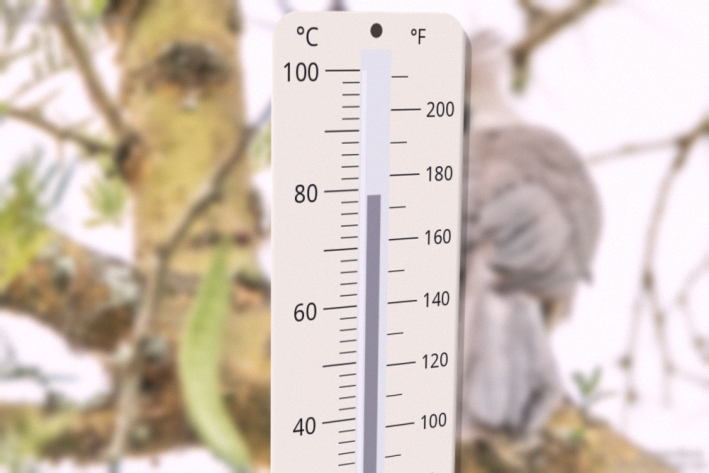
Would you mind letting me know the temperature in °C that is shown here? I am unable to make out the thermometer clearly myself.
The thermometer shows 79 °C
